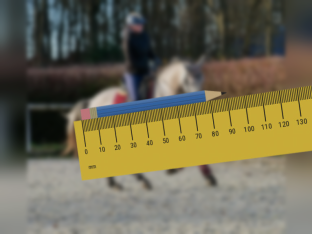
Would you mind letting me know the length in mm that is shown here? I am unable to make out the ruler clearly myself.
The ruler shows 90 mm
